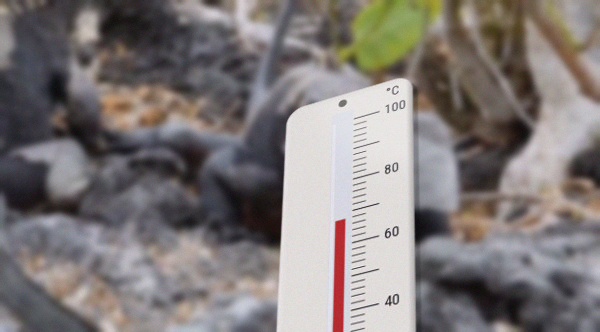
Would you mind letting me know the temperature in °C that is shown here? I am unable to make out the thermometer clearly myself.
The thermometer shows 68 °C
